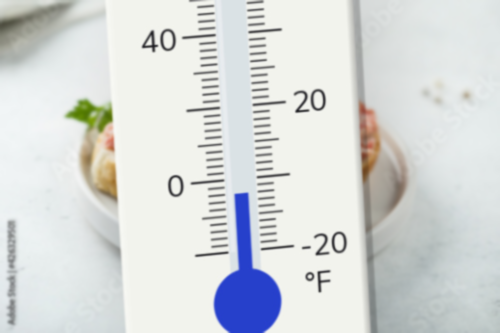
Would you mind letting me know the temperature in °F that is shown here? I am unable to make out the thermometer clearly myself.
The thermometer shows -4 °F
